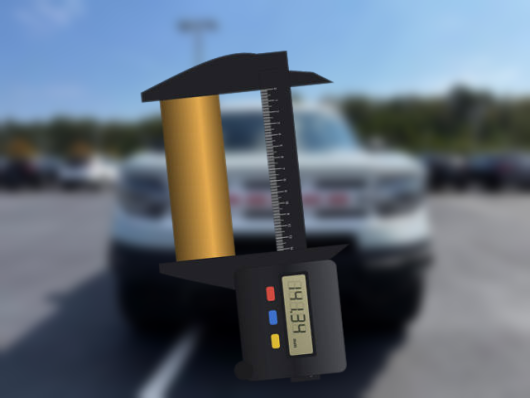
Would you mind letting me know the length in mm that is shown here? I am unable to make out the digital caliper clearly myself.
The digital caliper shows 141.34 mm
